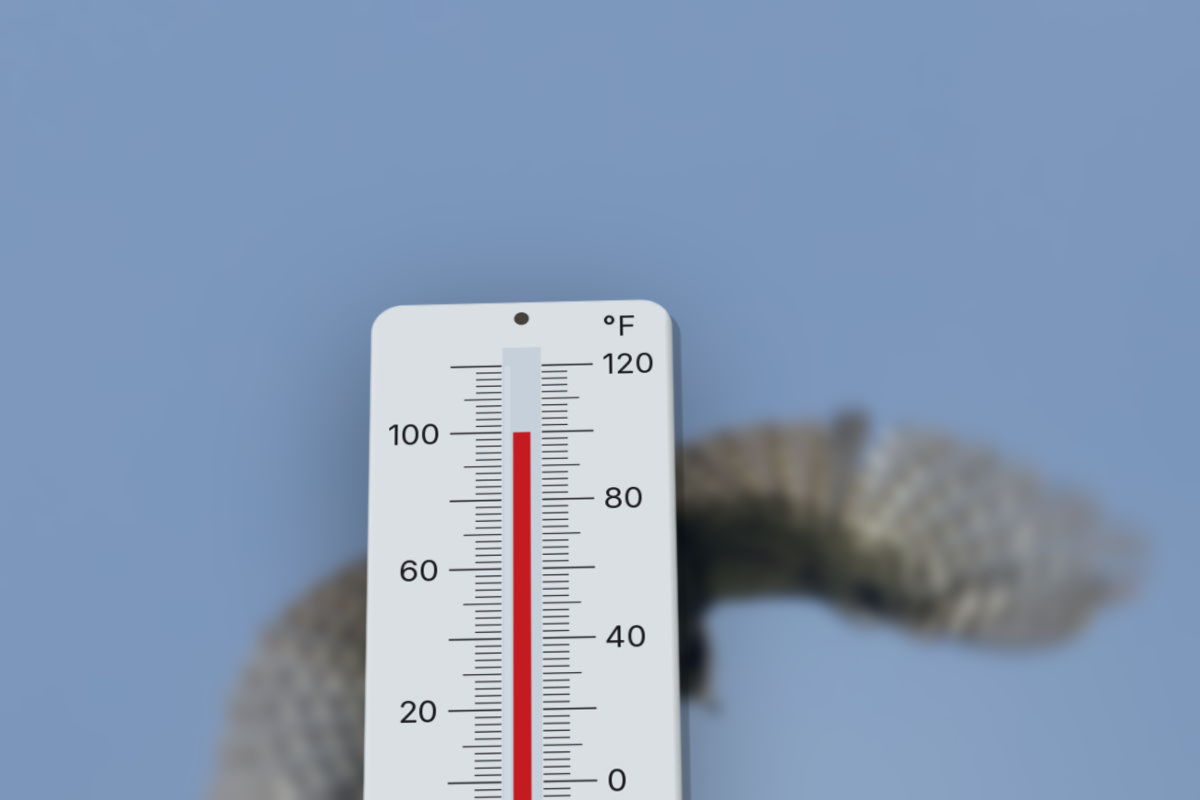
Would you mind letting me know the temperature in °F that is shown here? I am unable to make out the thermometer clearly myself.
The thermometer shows 100 °F
